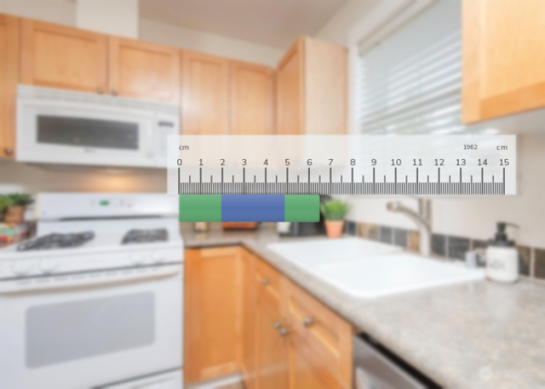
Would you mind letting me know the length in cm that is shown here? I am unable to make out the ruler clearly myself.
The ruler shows 6.5 cm
